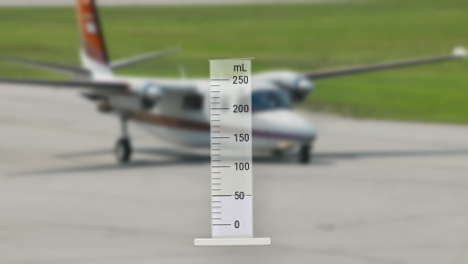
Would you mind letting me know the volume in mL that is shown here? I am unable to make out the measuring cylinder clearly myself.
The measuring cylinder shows 50 mL
